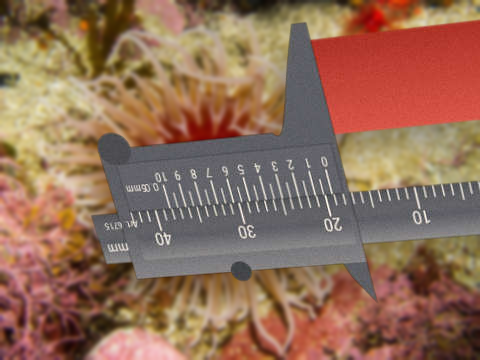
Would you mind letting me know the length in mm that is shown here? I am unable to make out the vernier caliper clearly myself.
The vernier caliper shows 19.2 mm
